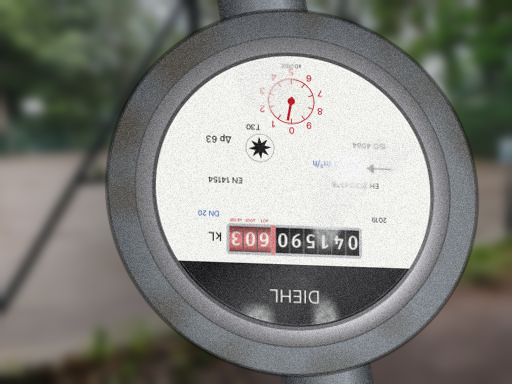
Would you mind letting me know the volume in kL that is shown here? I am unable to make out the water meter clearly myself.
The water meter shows 41590.6030 kL
